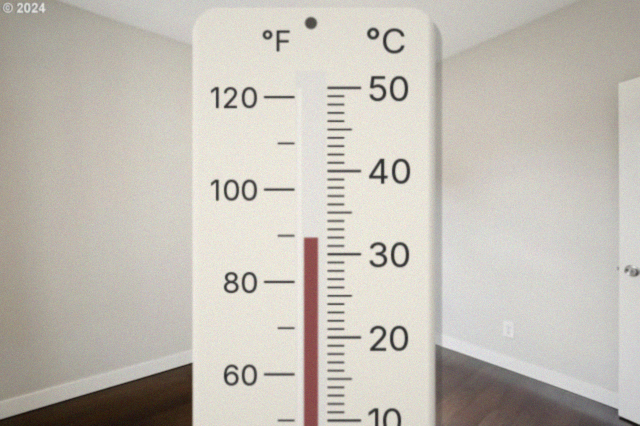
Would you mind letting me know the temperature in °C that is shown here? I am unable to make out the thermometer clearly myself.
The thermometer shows 32 °C
